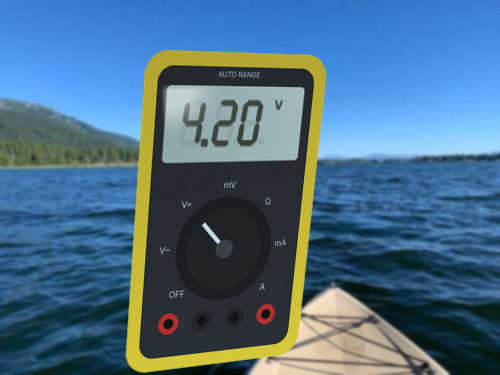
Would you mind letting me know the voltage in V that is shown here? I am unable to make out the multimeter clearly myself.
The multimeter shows 4.20 V
